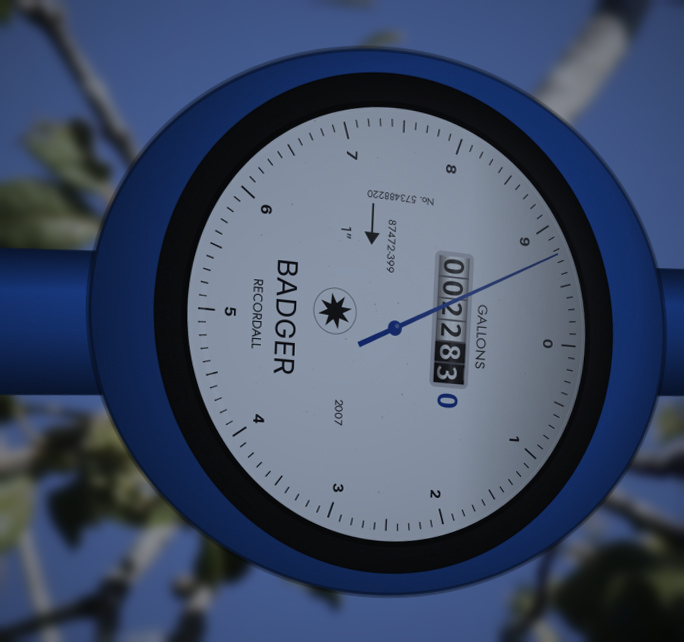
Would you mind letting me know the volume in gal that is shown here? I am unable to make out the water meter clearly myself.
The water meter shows 22829.2 gal
